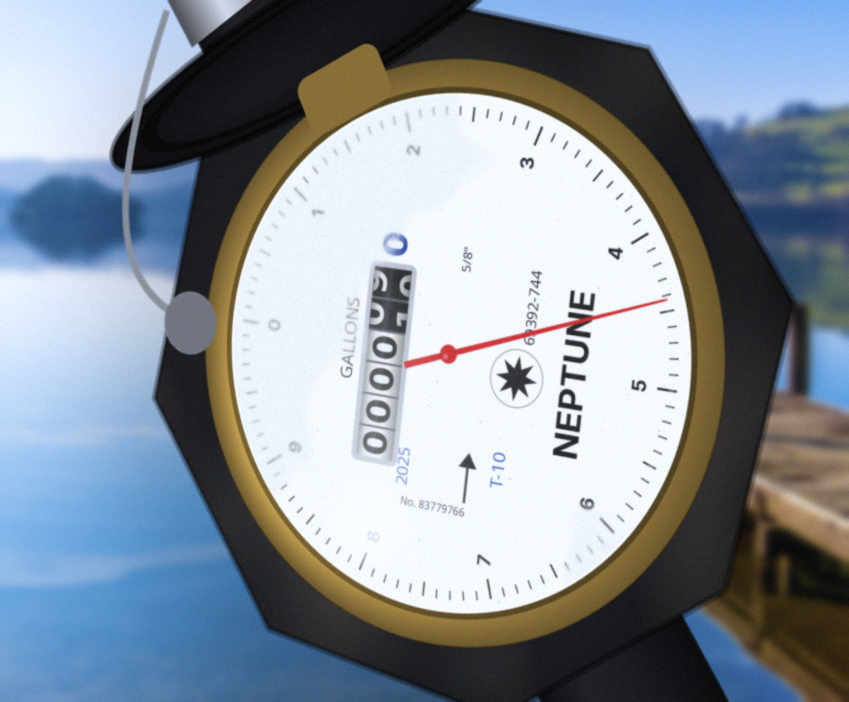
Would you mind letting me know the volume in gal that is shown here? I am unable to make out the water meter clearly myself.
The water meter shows 94.4 gal
